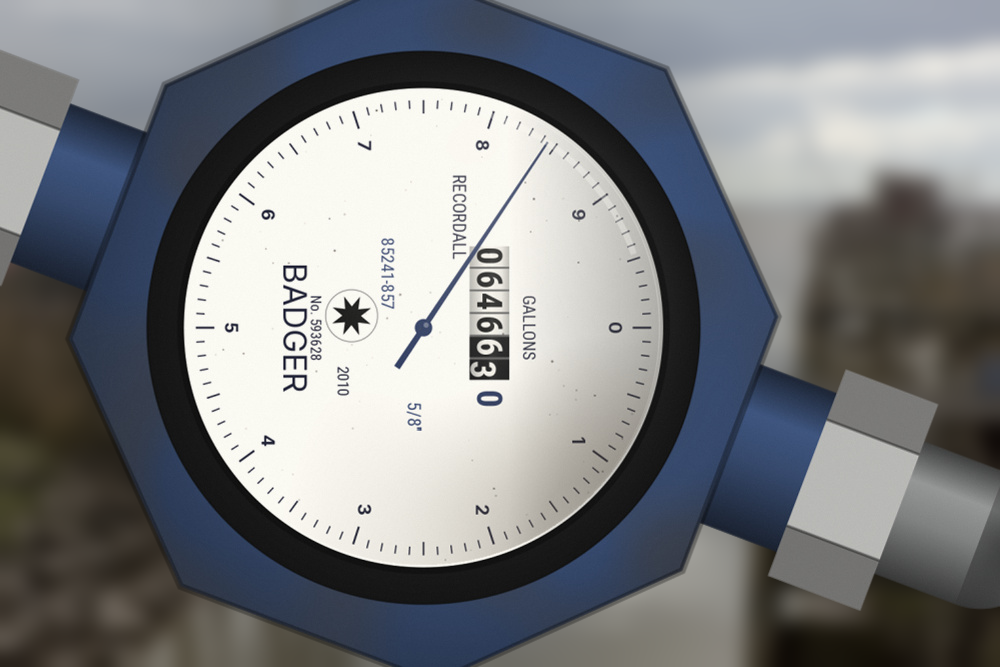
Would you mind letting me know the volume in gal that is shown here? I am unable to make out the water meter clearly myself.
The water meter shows 646628.4 gal
